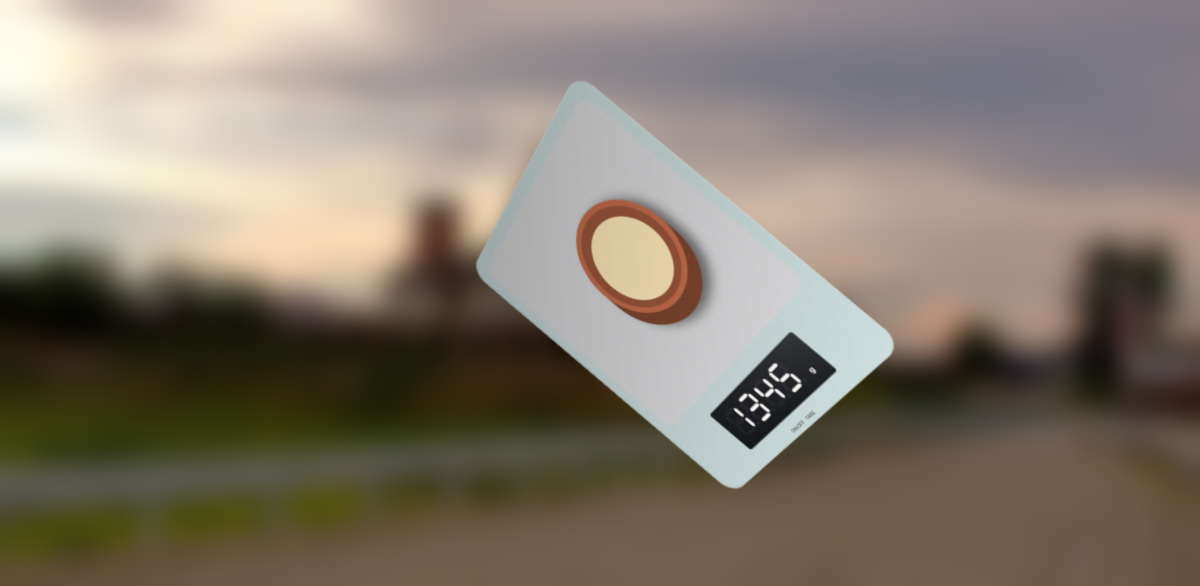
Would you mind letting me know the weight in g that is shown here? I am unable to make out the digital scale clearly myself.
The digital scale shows 1345 g
